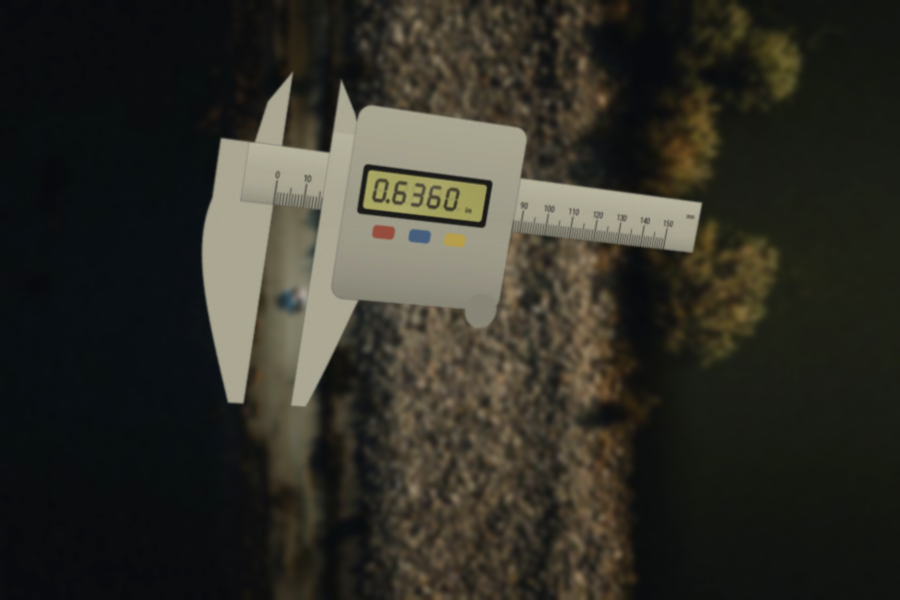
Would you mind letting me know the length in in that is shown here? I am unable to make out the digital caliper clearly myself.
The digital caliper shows 0.6360 in
